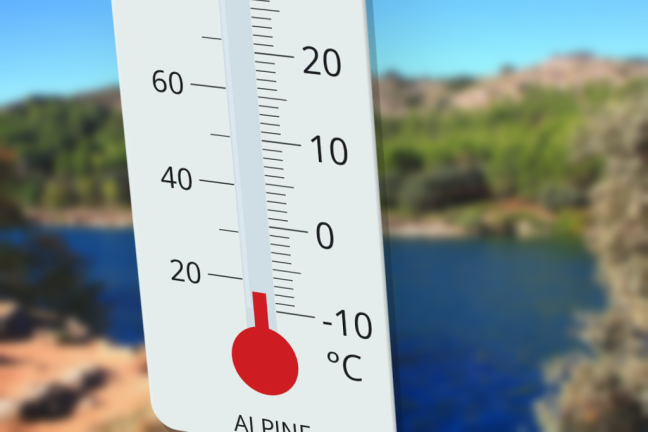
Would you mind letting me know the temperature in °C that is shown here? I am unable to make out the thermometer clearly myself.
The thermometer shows -8 °C
